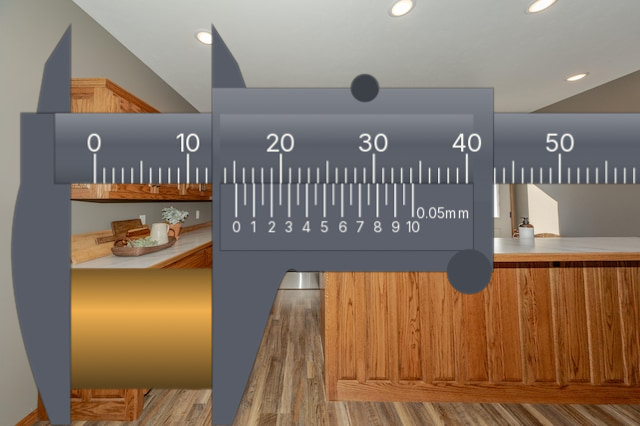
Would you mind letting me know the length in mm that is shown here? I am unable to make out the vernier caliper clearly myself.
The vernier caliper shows 15.2 mm
